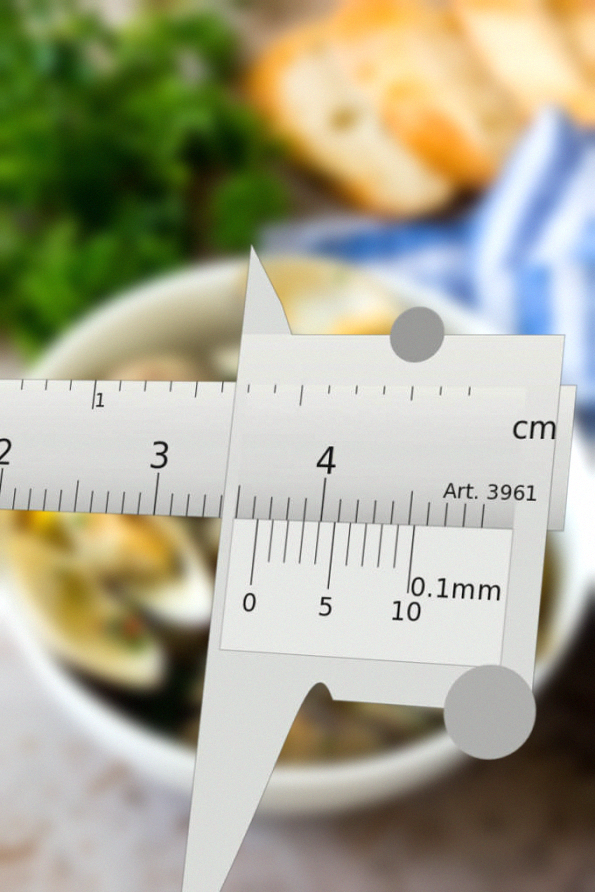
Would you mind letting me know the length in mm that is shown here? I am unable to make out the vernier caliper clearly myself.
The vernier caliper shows 36.3 mm
